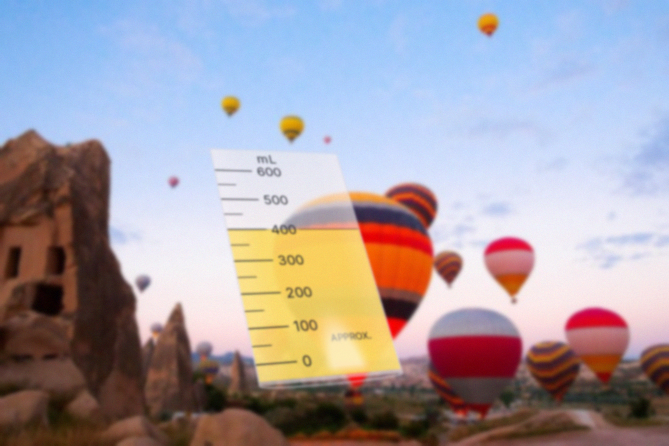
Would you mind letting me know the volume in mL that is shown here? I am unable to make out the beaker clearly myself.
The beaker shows 400 mL
